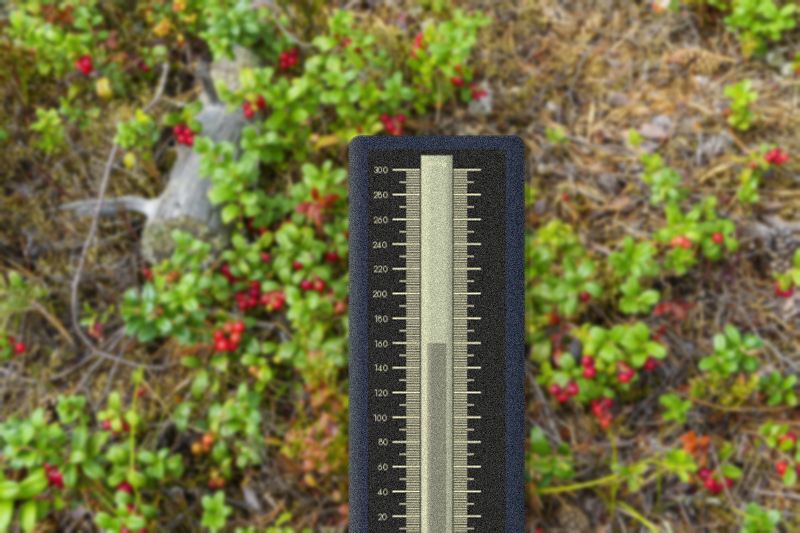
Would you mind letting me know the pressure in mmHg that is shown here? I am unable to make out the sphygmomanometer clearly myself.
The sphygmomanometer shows 160 mmHg
